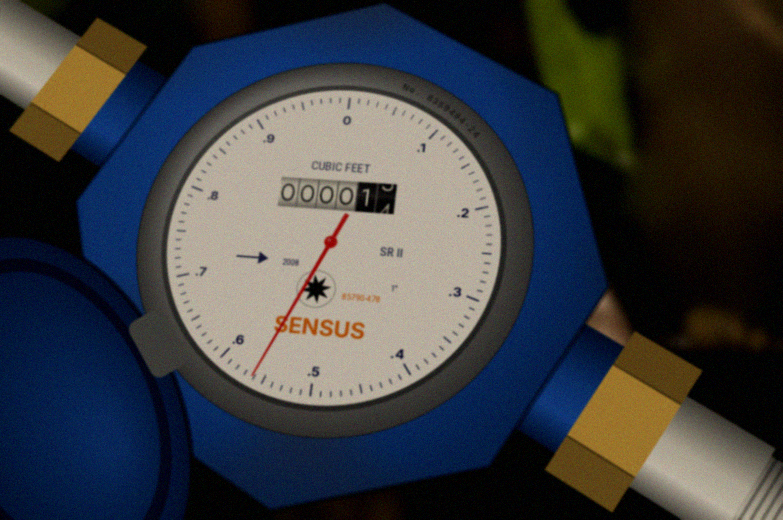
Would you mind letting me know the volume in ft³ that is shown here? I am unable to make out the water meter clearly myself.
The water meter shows 13.56 ft³
